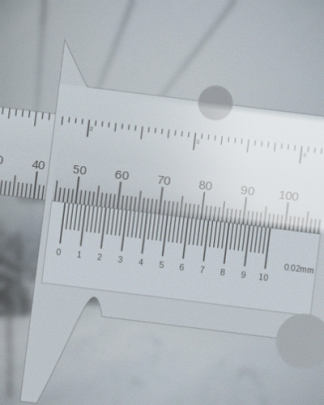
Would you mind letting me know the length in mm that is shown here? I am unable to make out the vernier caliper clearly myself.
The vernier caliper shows 47.5 mm
